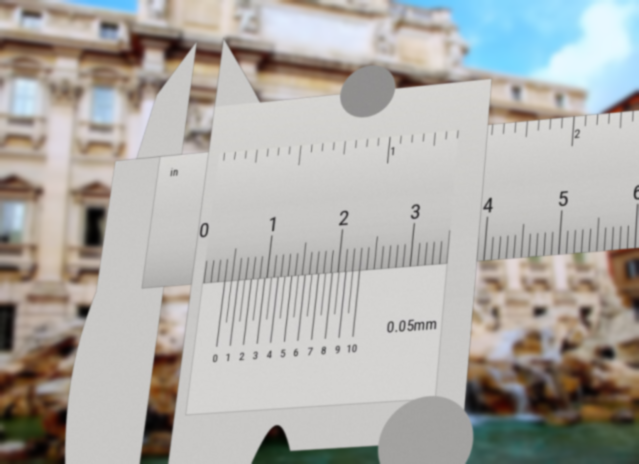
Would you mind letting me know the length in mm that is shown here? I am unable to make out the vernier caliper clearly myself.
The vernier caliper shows 4.0 mm
